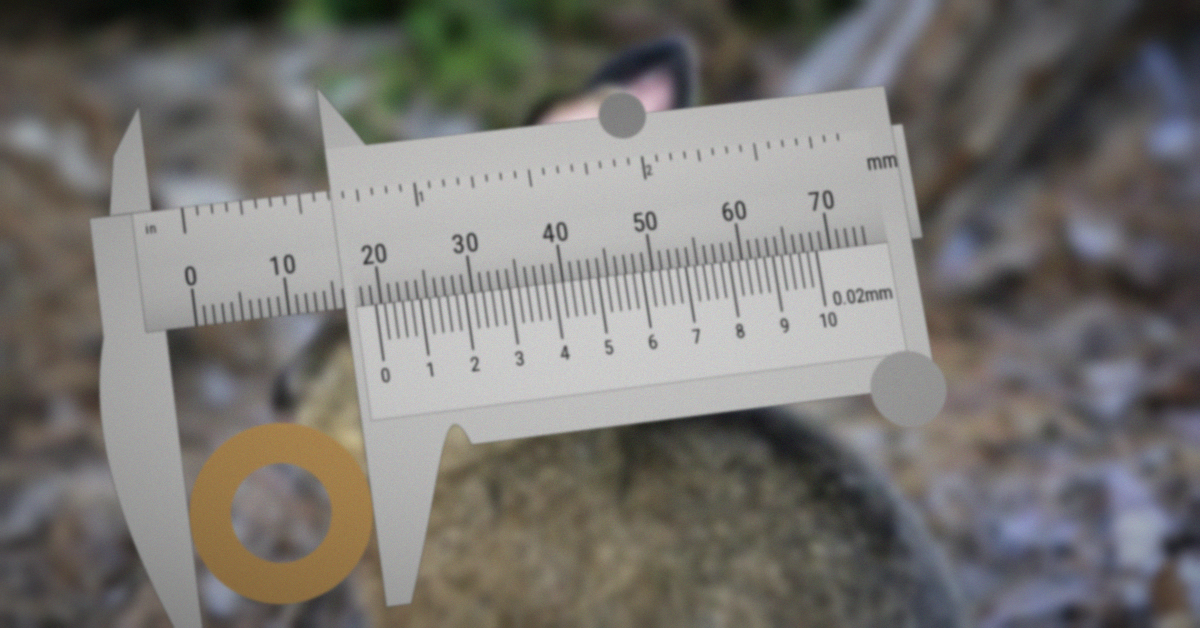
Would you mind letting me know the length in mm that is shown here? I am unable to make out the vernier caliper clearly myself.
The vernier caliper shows 19.4 mm
